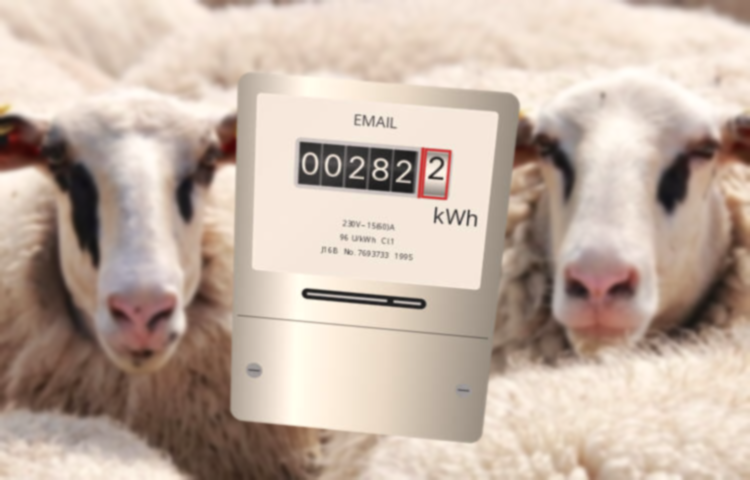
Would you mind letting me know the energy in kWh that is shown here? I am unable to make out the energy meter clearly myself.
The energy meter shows 282.2 kWh
